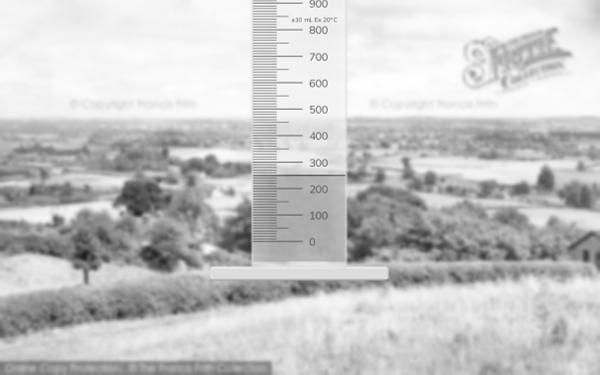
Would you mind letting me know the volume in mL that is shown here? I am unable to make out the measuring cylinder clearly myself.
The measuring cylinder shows 250 mL
